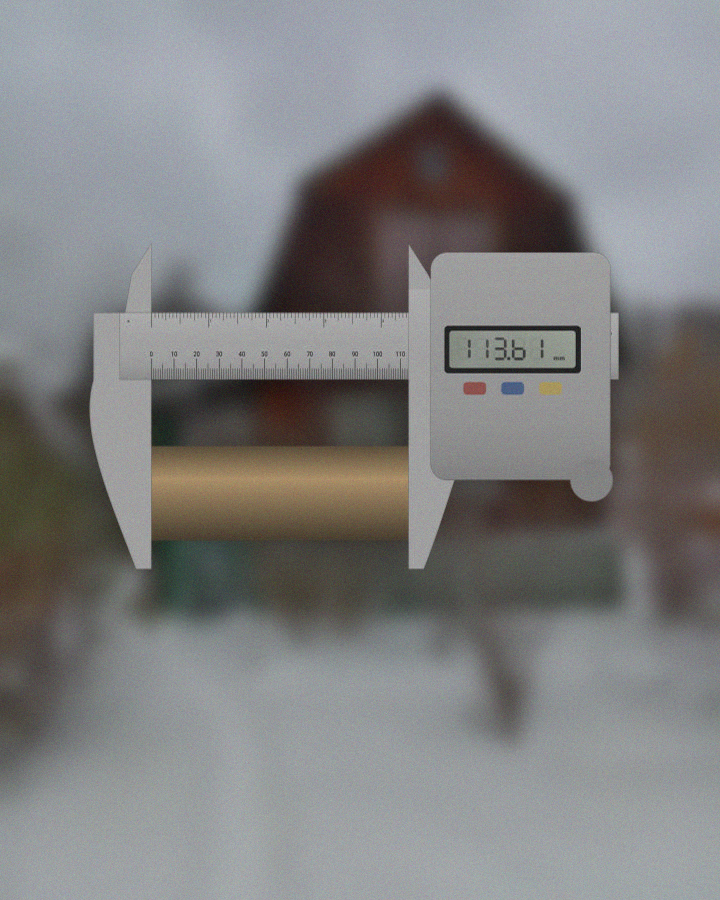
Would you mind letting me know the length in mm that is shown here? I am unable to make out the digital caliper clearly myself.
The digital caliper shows 113.61 mm
